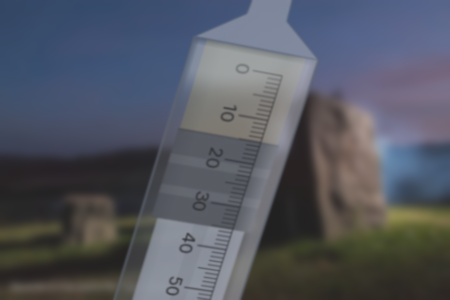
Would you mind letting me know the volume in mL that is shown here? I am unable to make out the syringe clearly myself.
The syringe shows 15 mL
